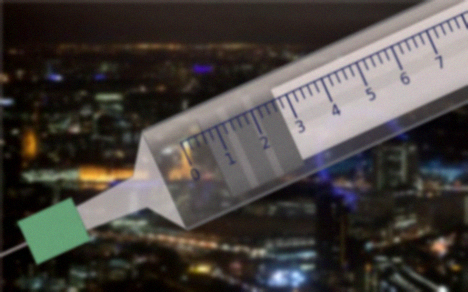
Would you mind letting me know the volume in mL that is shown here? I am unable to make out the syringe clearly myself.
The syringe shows 0.6 mL
